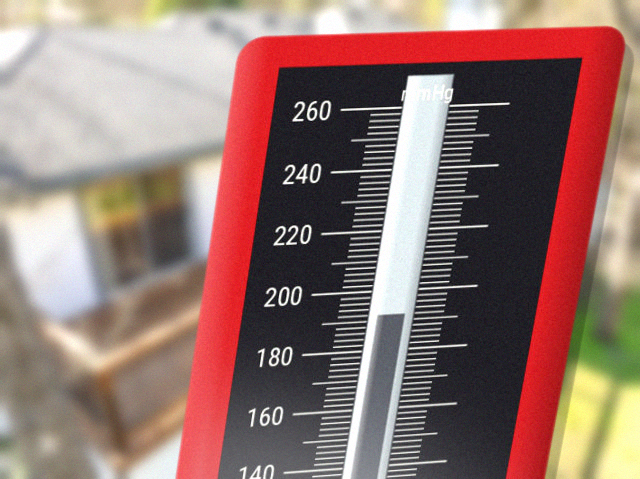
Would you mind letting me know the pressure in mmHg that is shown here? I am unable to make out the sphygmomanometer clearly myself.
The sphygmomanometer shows 192 mmHg
